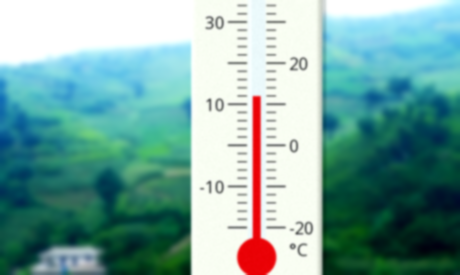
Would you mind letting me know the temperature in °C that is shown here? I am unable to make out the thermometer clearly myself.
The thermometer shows 12 °C
